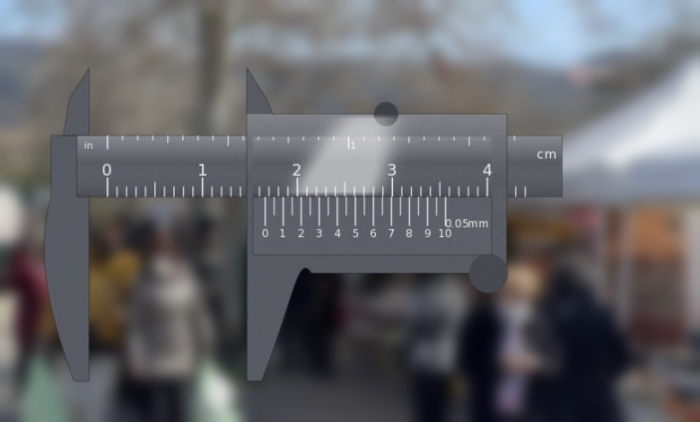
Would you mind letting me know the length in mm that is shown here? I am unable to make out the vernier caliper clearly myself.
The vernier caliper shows 16.6 mm
